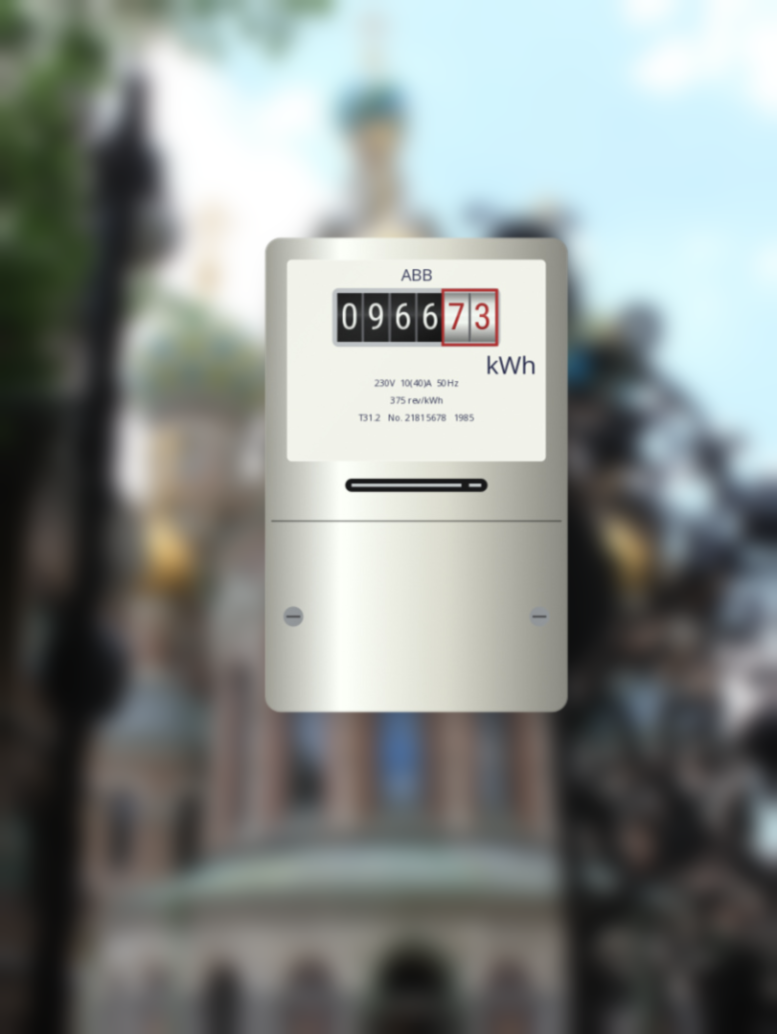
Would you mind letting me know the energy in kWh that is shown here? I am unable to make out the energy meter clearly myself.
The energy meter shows 966.73 kWh
